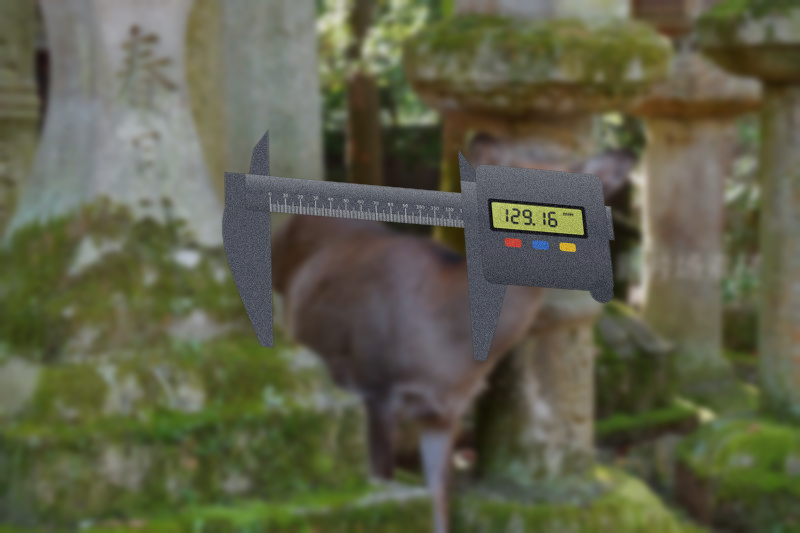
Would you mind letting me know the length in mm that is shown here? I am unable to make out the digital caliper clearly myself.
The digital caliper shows 129.16 mm
